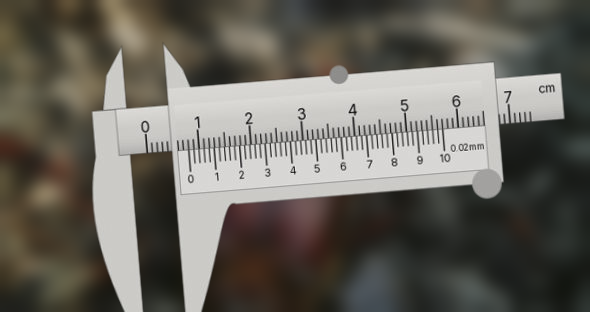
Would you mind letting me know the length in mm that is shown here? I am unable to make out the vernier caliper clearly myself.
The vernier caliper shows 8.0 mm
